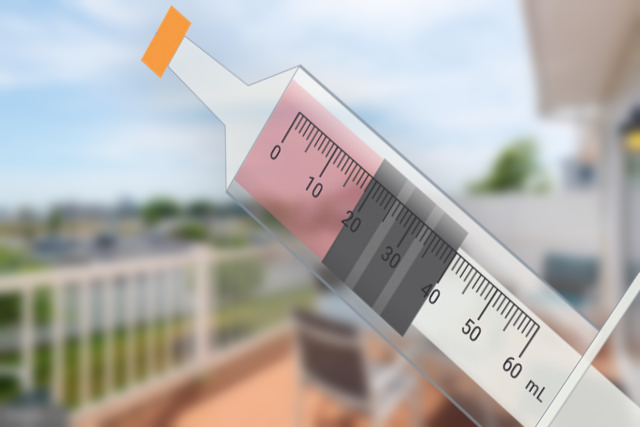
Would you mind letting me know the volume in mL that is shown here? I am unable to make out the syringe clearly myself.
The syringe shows 19 mL
